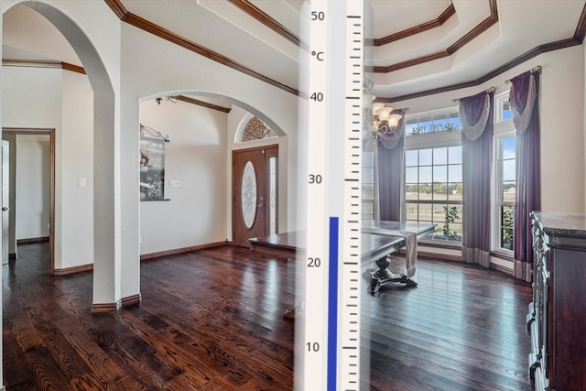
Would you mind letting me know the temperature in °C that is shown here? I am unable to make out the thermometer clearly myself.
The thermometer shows 25.5 °C
